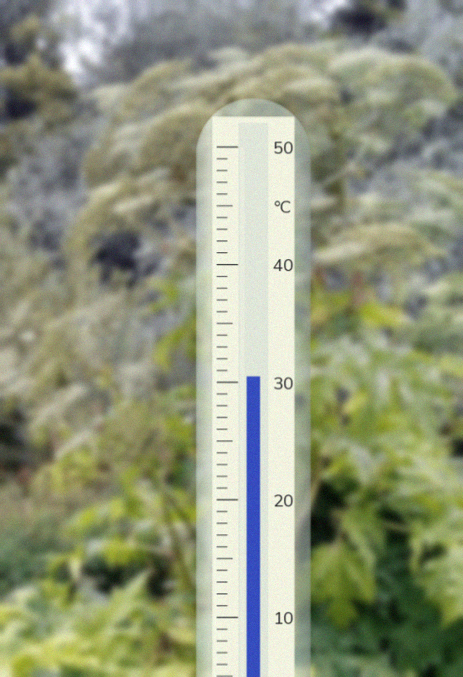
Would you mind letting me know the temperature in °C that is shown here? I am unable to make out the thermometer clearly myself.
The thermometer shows 30.5 °C
